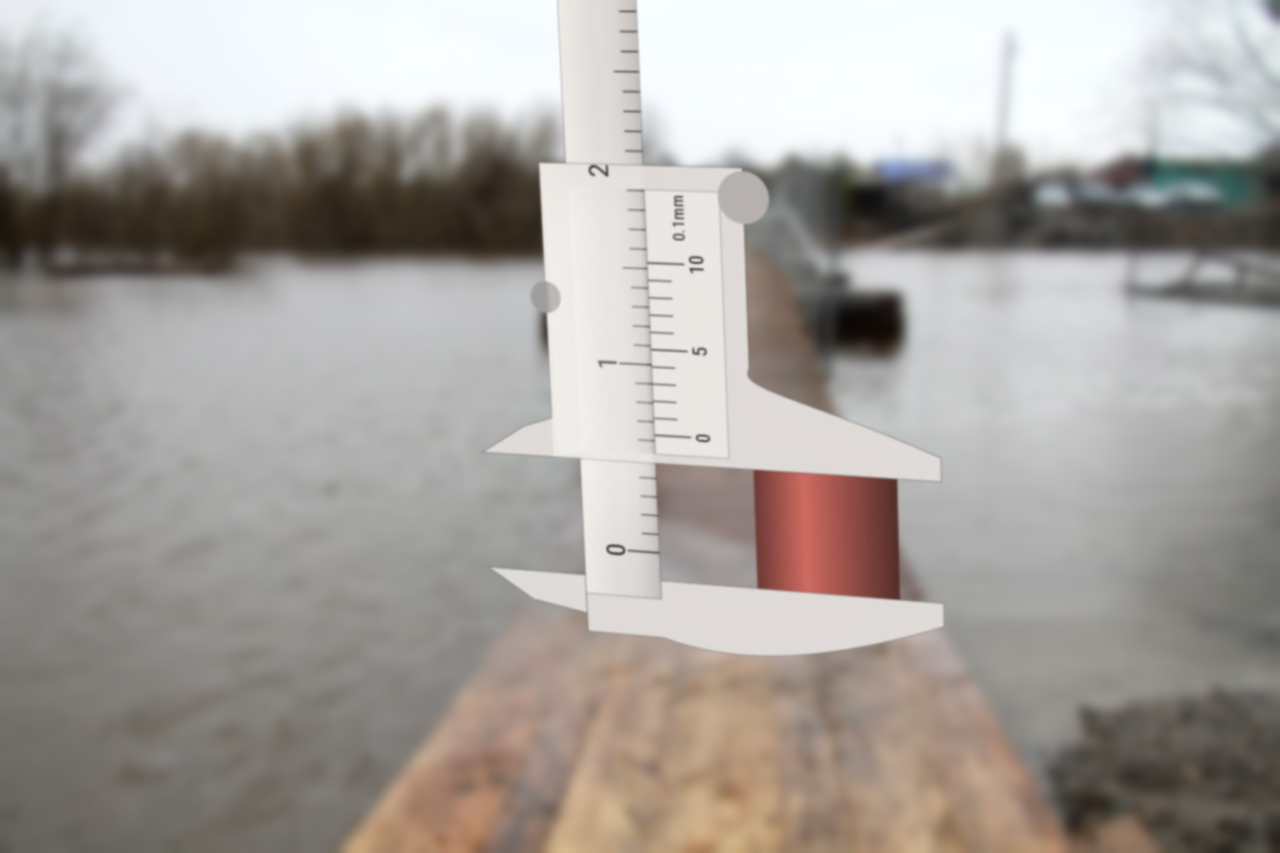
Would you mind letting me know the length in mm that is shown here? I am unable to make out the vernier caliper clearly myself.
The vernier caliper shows 6.3 mm
